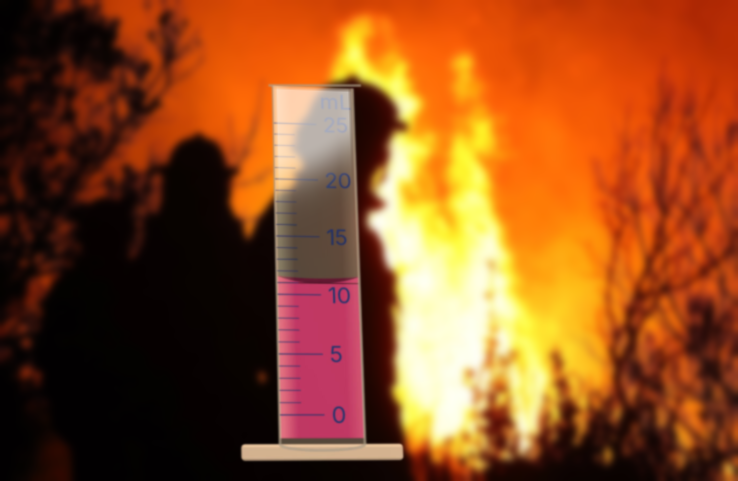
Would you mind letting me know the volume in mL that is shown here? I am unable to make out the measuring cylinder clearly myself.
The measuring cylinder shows 11 mL
